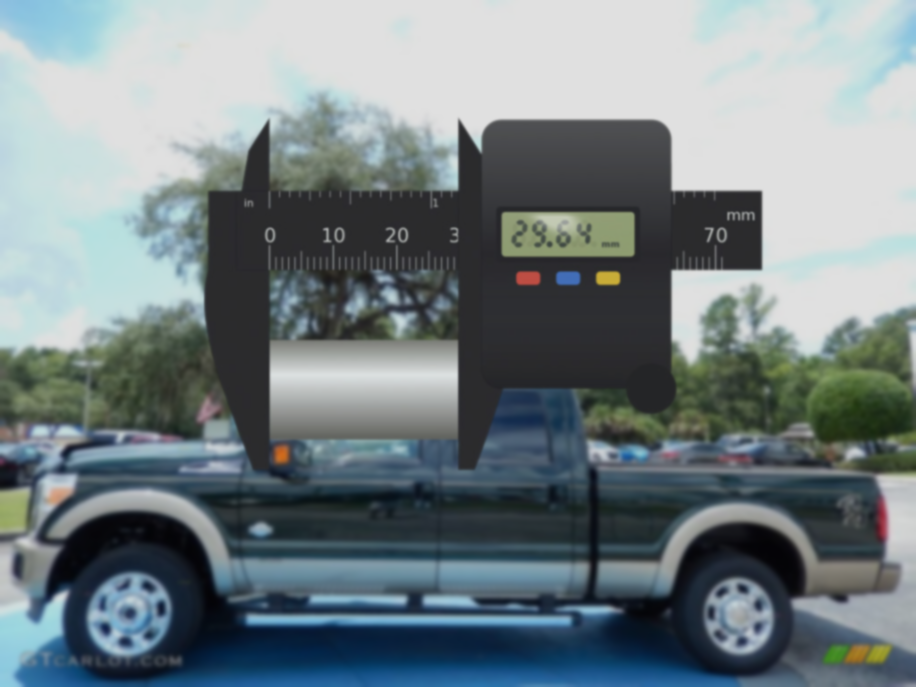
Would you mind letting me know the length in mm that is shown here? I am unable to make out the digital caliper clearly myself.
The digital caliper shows 29.64 mm
